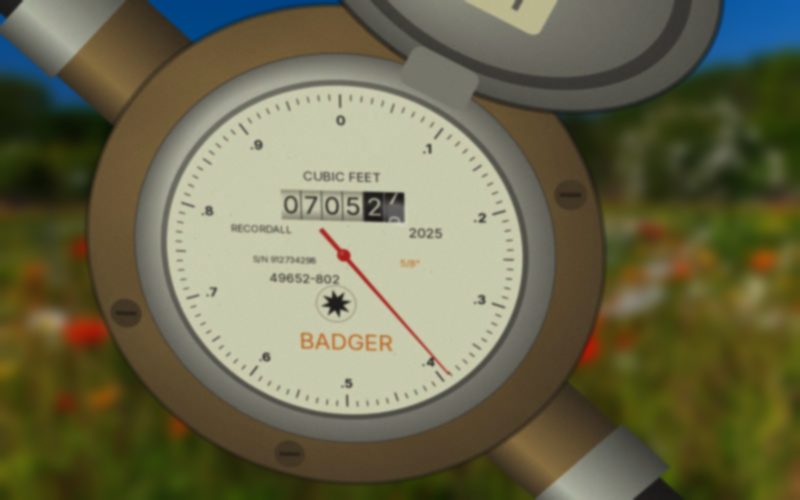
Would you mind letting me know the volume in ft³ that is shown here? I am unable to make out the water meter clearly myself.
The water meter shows 70527.39 ft³
